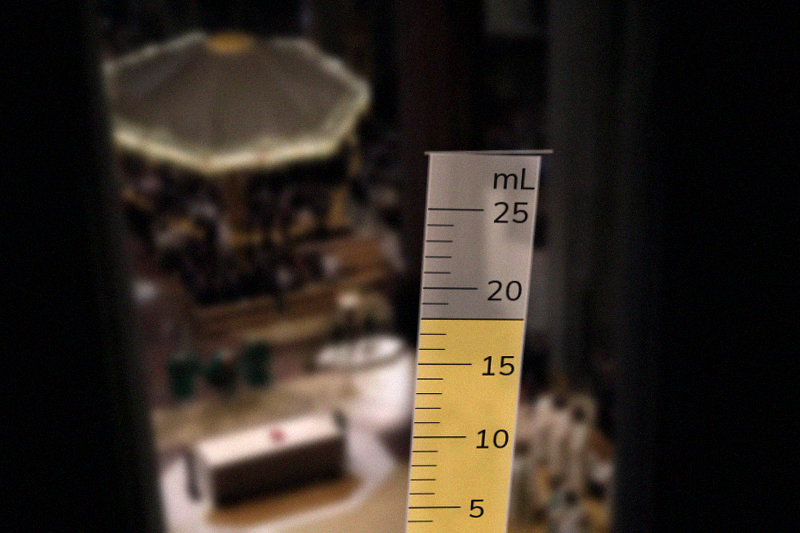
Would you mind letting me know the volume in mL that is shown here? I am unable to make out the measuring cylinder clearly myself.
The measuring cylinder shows 18 mL
